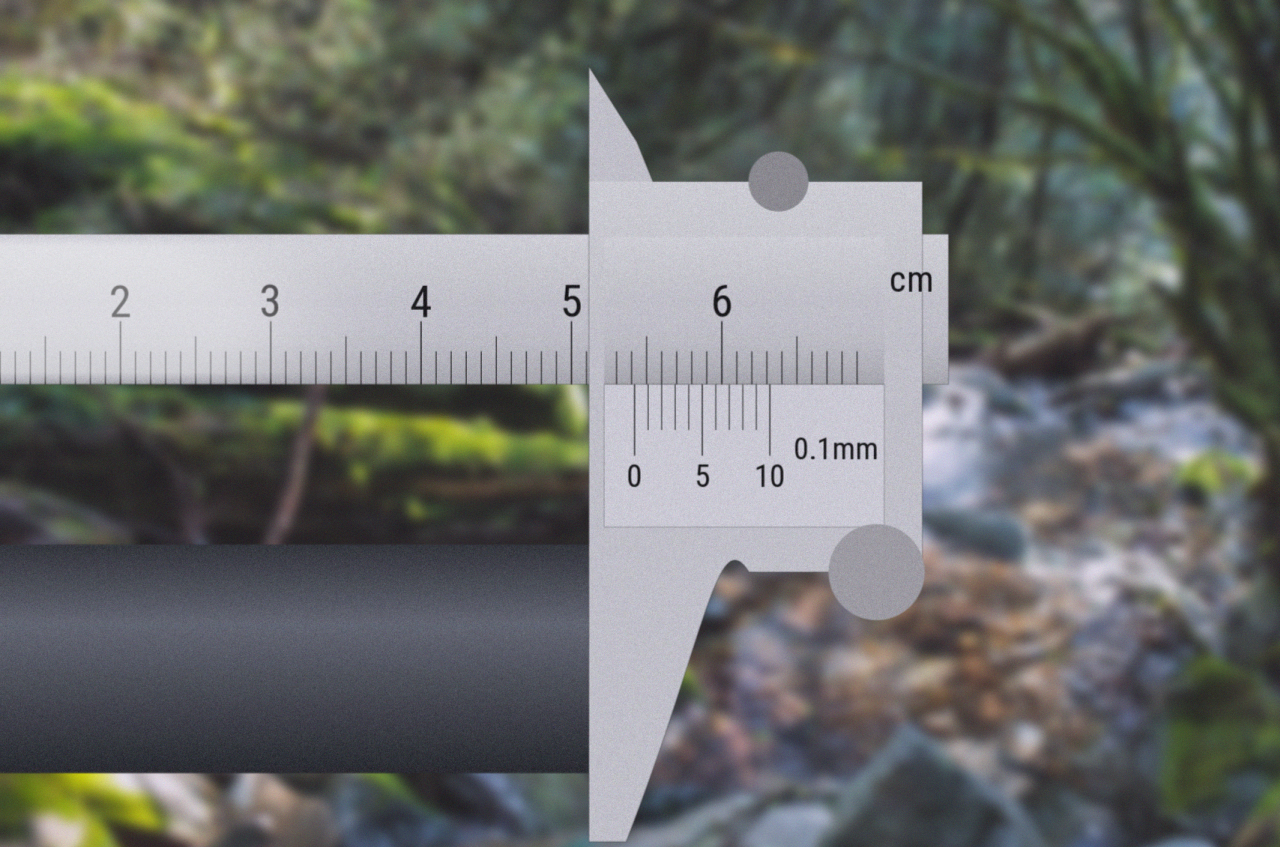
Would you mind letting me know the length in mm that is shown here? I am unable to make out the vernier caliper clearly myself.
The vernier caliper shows 54.2 mm
